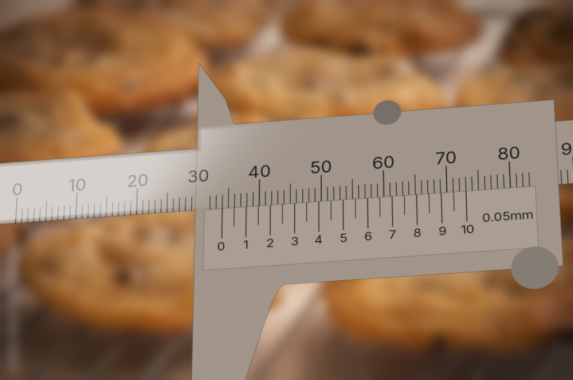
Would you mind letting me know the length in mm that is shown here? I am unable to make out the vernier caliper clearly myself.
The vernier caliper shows 34.0 mm
